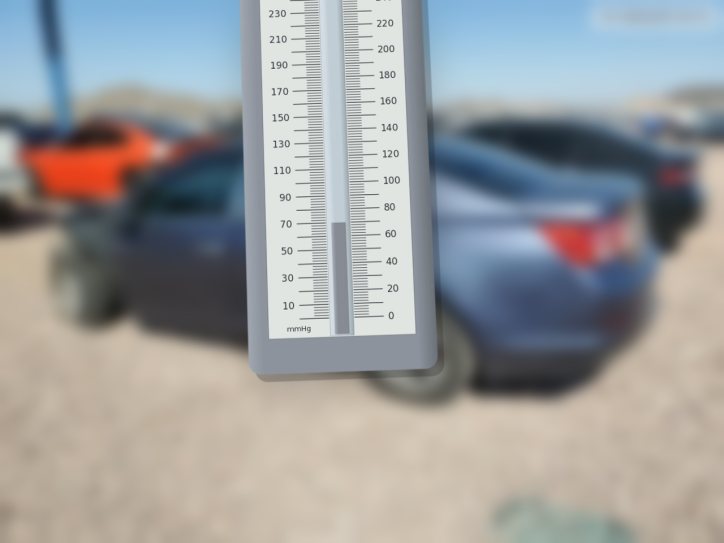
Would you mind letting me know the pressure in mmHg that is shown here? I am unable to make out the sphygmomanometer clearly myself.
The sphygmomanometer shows 70 mmHg
